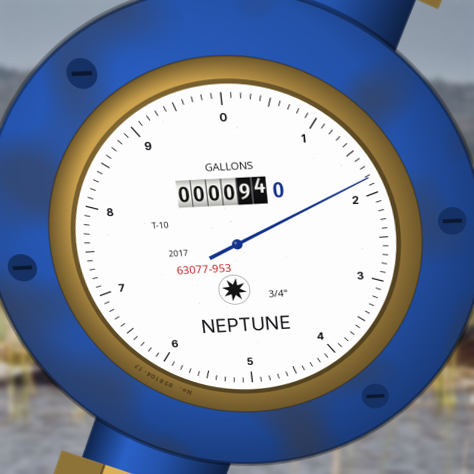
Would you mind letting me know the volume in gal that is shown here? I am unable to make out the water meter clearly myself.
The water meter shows 941.8 gal
